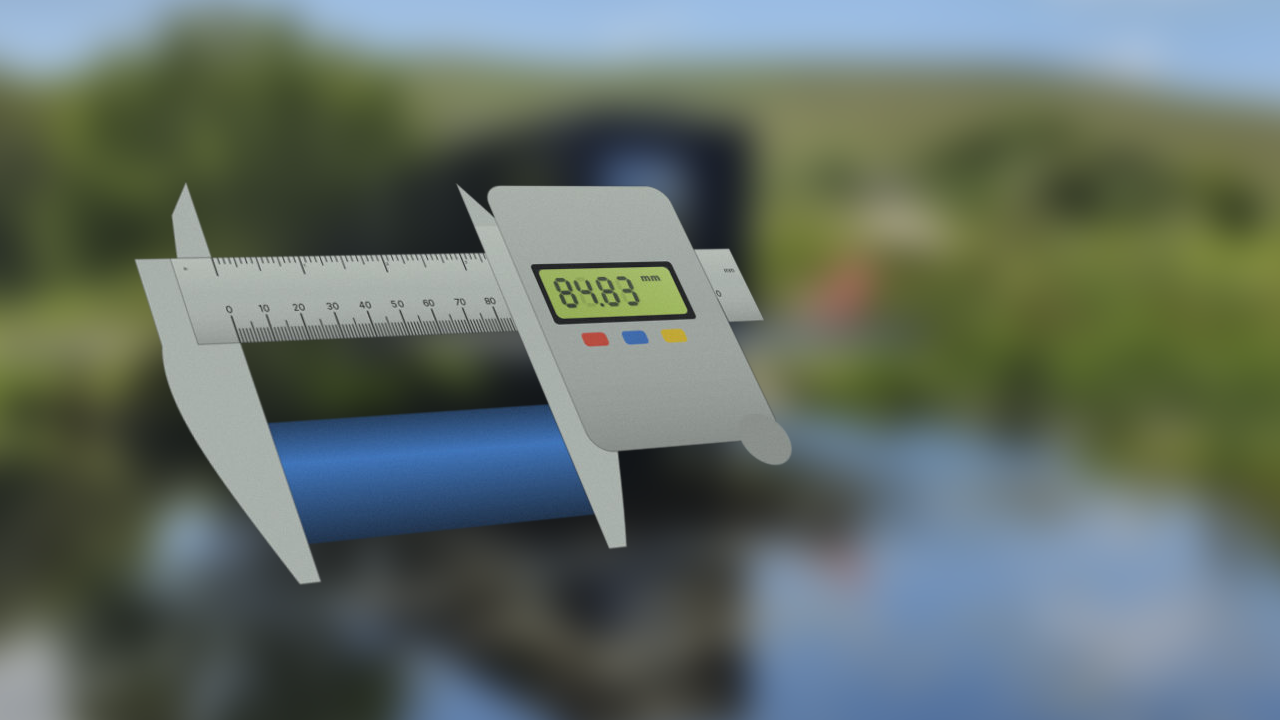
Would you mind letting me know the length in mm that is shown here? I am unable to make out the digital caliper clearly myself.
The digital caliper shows 84.83 mm
